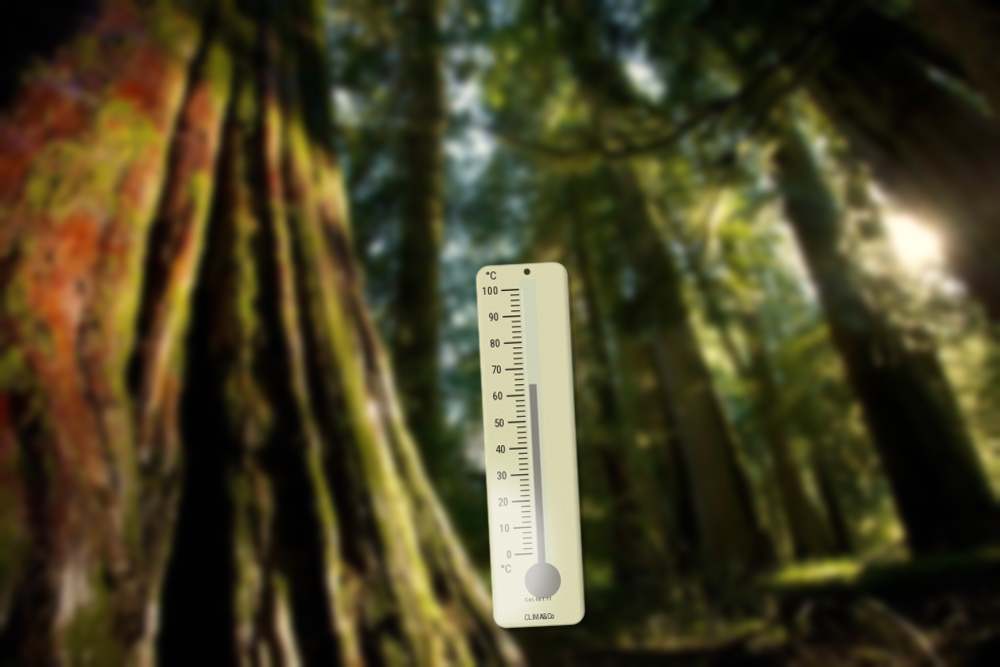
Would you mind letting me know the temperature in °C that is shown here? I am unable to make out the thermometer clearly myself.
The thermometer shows 64 °C
